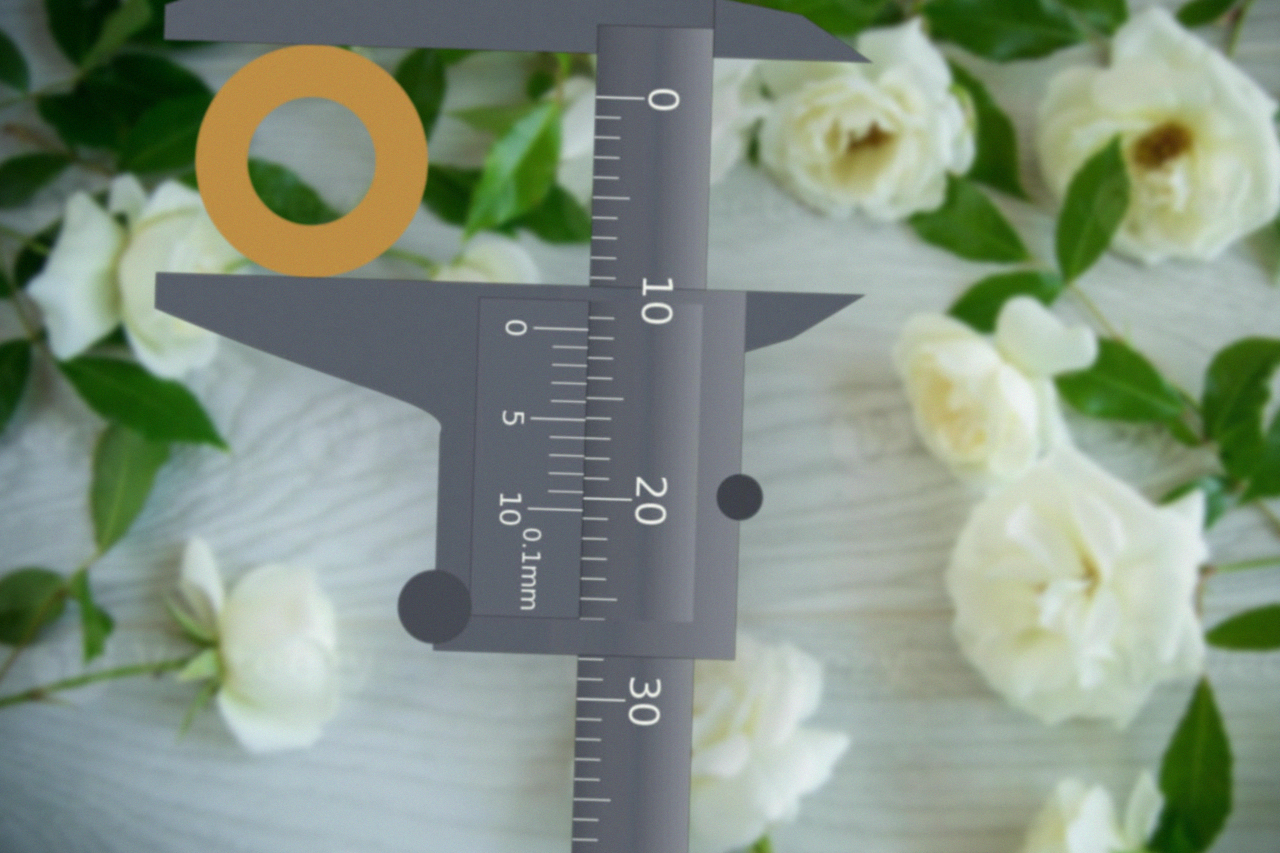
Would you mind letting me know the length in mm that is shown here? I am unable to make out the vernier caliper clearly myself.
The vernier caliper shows 11.6 mm
